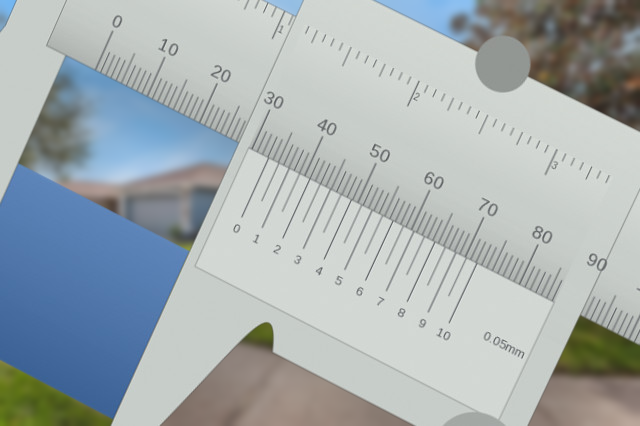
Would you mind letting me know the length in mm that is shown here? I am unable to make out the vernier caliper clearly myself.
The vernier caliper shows 33.2 mm
